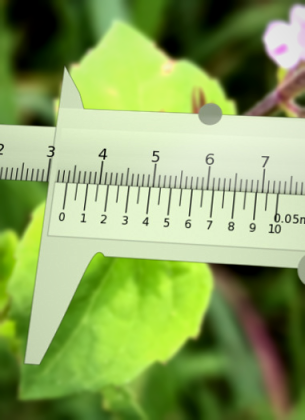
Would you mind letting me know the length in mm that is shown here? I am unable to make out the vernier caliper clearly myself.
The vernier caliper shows 33.8 mm
